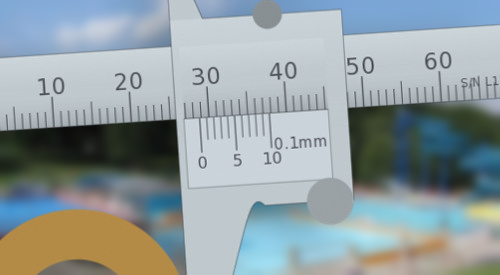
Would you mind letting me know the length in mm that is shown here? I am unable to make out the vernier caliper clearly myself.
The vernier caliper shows 28.8 mm
